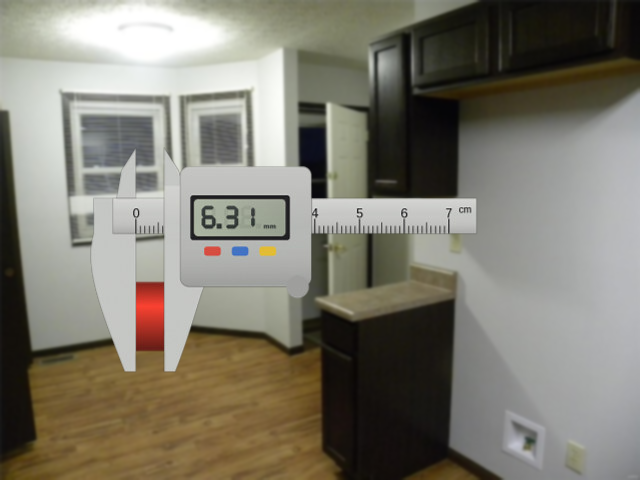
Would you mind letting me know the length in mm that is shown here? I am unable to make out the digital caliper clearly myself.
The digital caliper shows 6.31 mm
